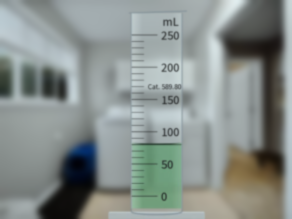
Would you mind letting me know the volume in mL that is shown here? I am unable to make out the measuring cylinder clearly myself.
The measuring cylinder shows 80 mL
